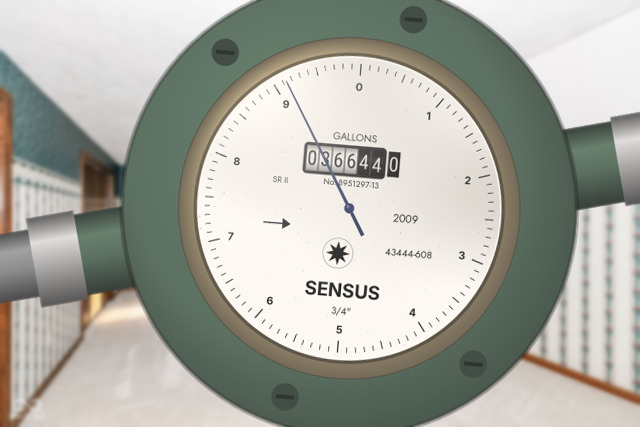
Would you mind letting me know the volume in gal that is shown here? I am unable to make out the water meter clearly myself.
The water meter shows 366439.1 gal
